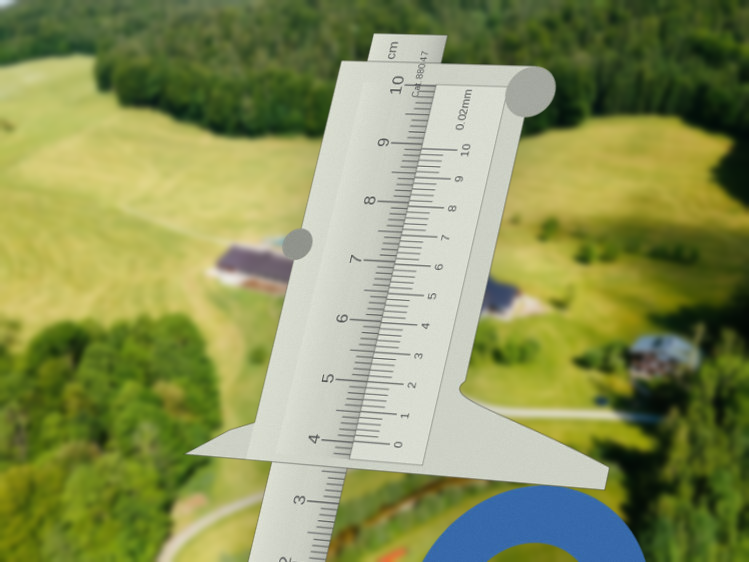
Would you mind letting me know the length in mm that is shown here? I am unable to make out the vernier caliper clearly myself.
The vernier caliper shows 40.2 mm
